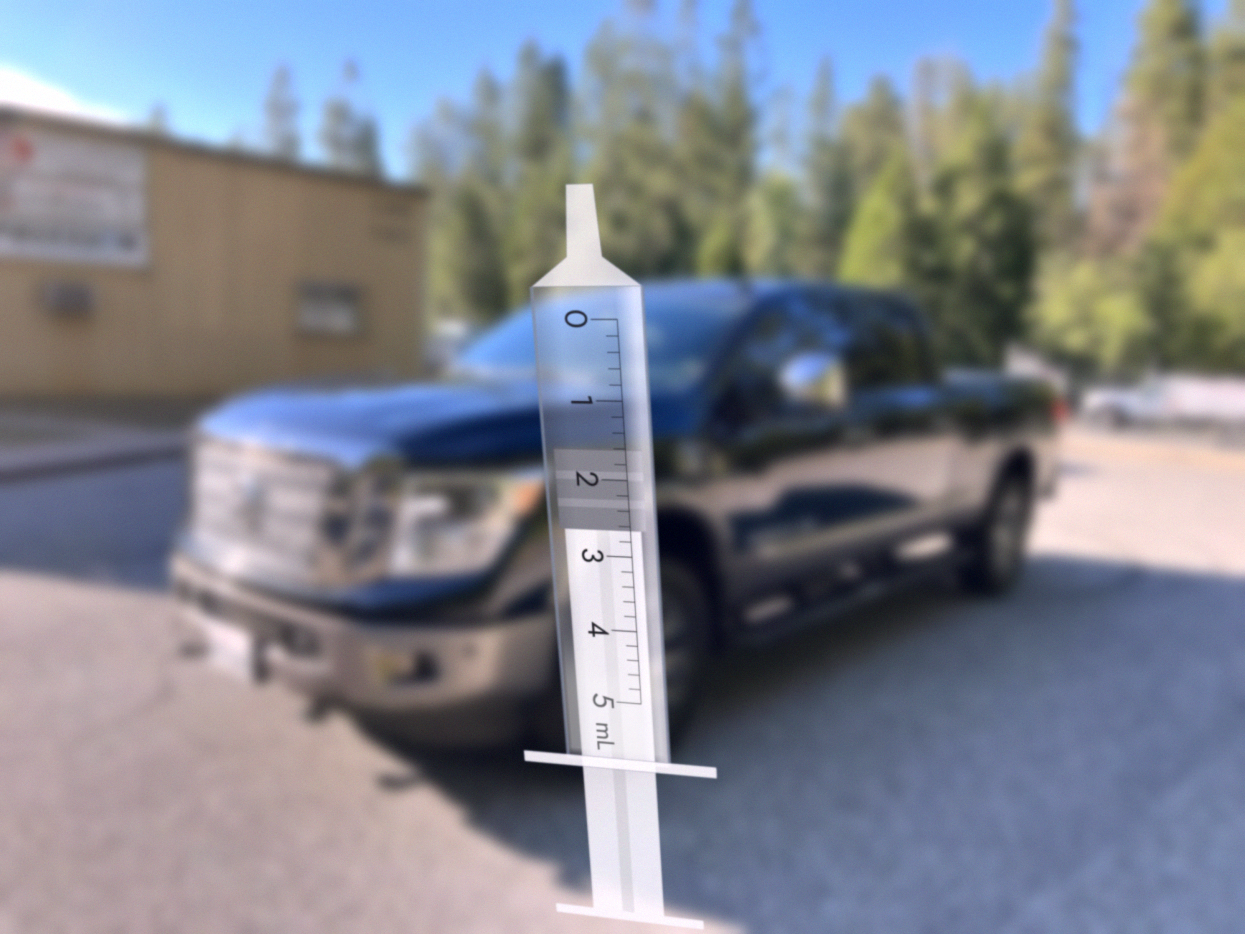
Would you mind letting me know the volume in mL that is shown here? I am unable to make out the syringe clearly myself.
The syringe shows 1.6 mL
